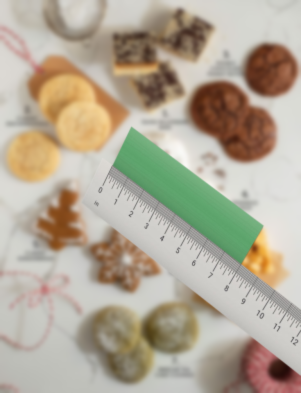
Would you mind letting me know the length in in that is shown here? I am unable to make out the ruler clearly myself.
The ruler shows 8 in
